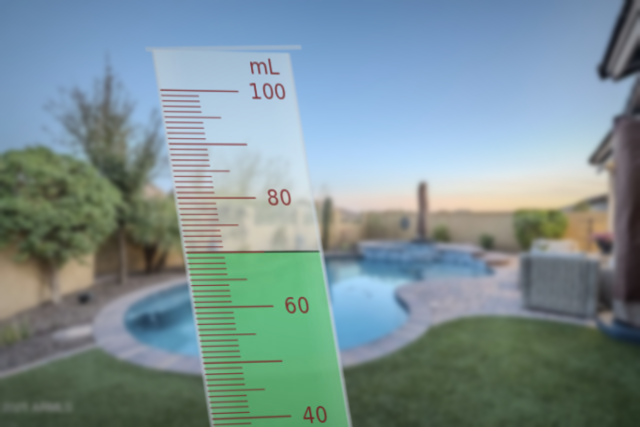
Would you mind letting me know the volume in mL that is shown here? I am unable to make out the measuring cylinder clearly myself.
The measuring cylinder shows 70 mL
